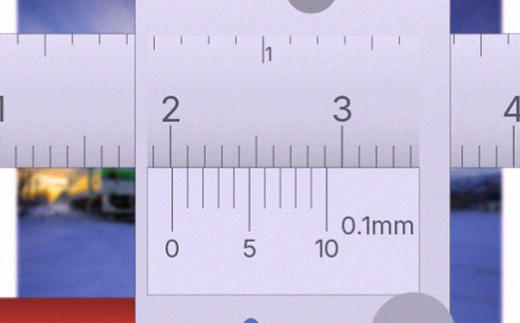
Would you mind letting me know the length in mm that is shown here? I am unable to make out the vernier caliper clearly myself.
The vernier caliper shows 20.1 mm
